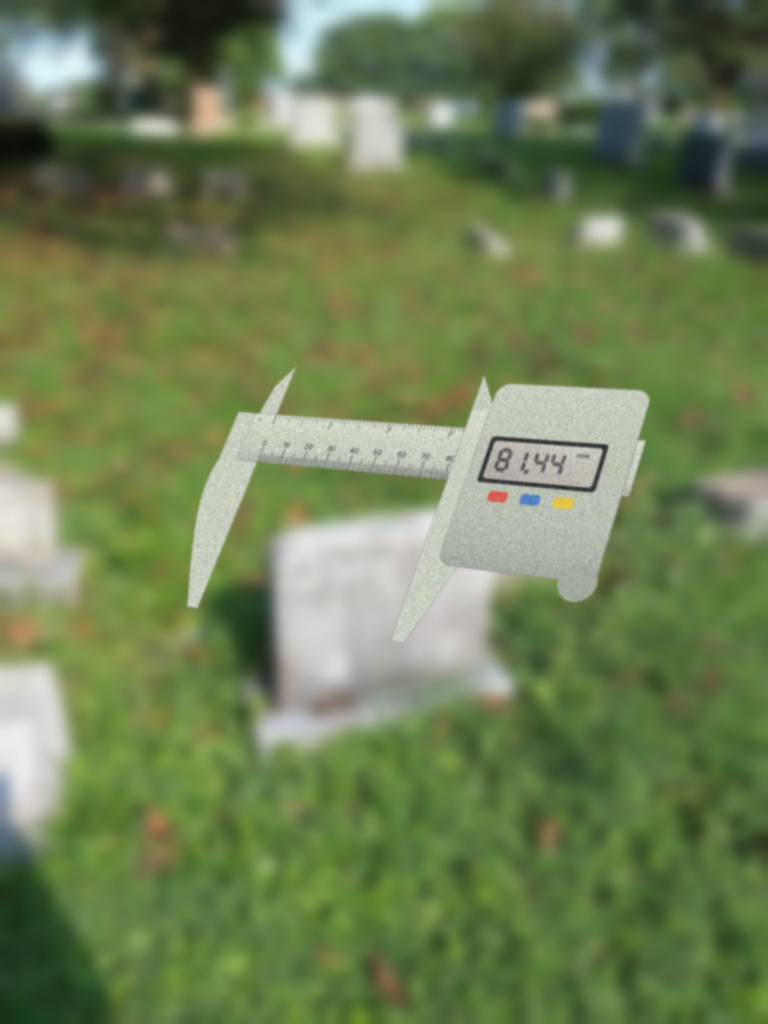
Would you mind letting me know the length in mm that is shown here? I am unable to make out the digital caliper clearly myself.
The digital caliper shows 81.44 mm
